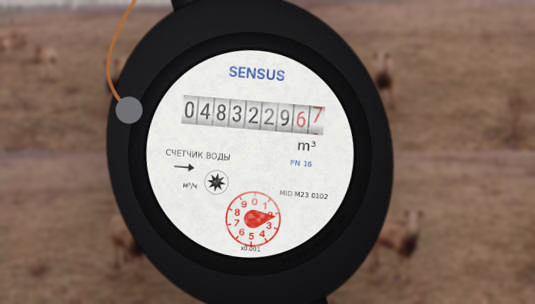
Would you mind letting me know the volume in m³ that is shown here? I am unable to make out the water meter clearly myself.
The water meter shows 483229.672 m³
